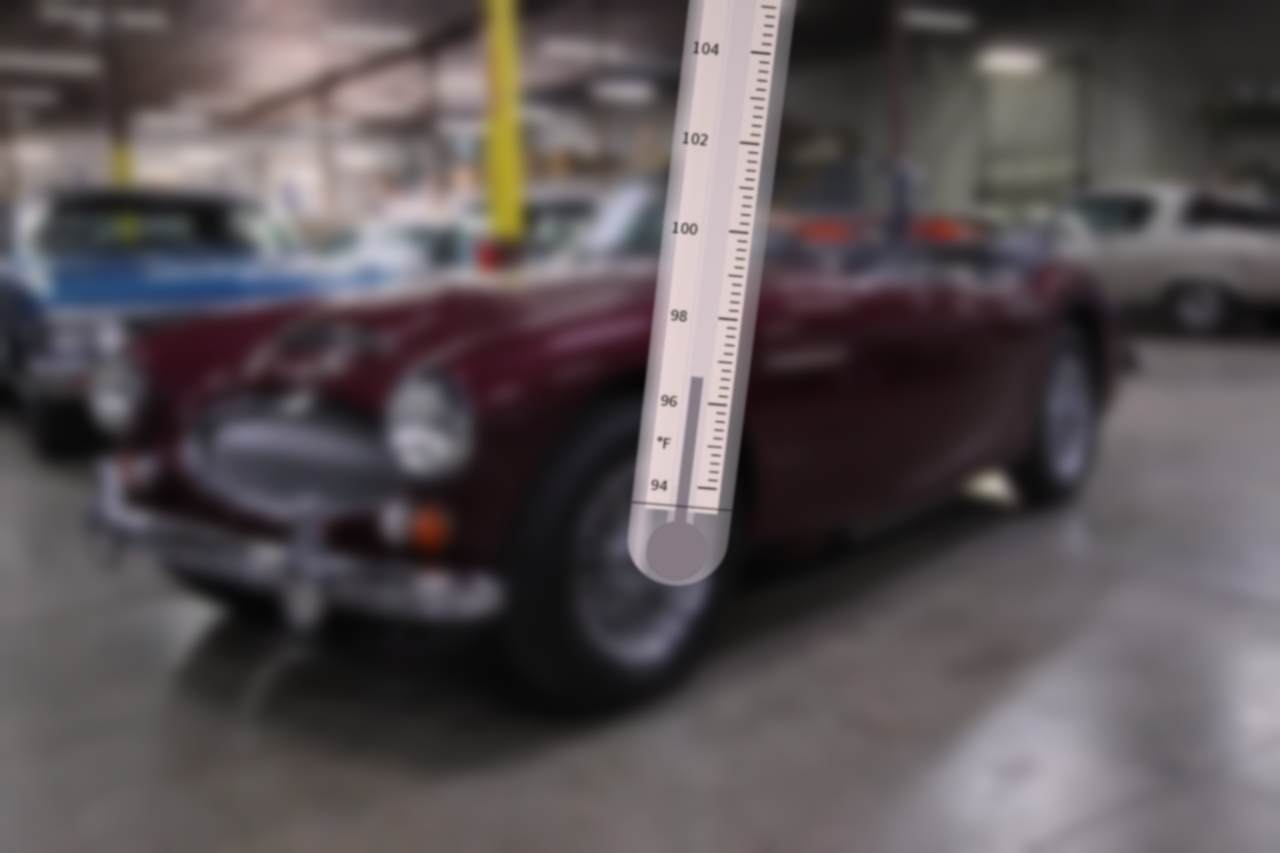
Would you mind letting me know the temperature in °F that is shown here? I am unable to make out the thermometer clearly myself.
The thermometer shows 96.6 °F
